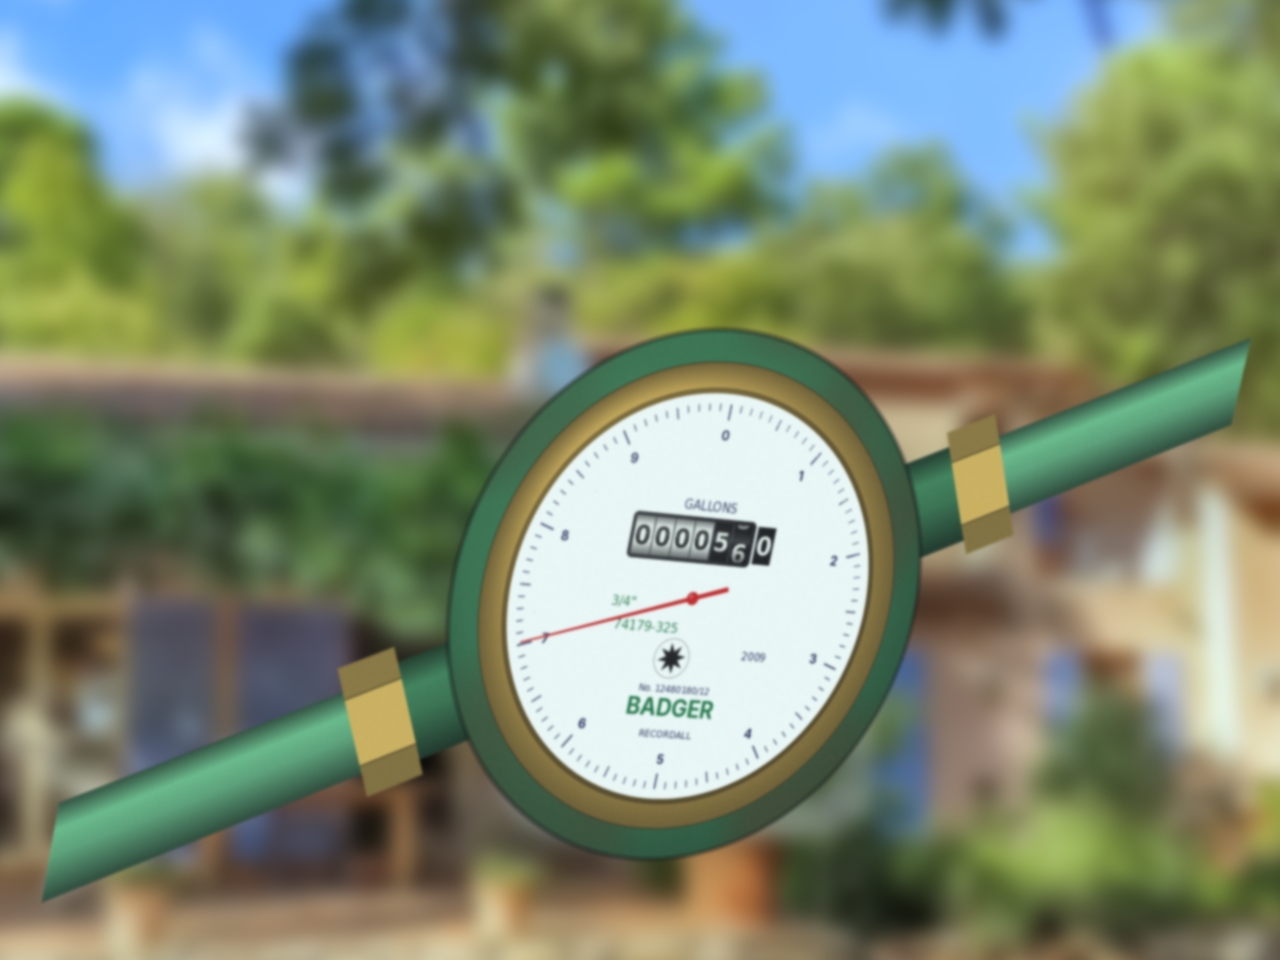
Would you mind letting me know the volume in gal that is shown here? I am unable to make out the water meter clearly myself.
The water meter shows 557.0 gal
